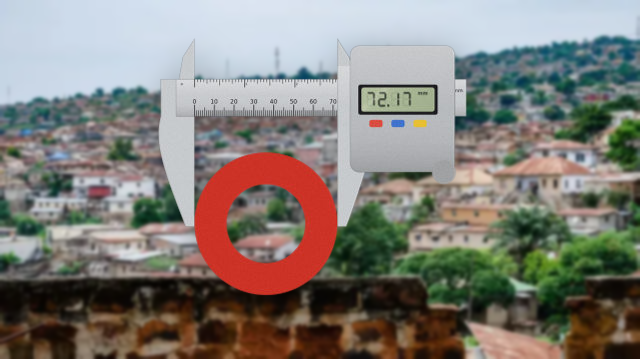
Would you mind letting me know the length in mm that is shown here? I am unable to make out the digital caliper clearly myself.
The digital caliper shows 72.17 mm
